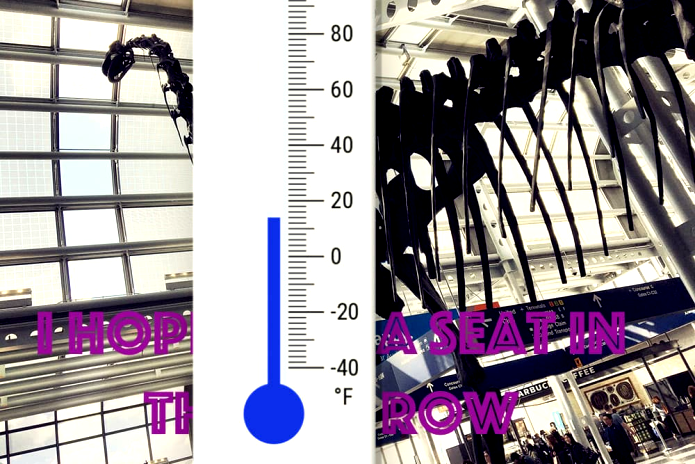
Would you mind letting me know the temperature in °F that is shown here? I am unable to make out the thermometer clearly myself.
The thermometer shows 14 °F
